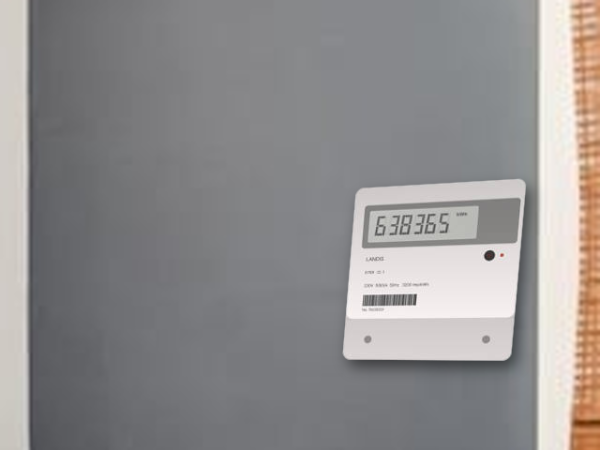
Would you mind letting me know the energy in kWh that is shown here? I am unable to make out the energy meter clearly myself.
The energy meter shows 638365 kWh
